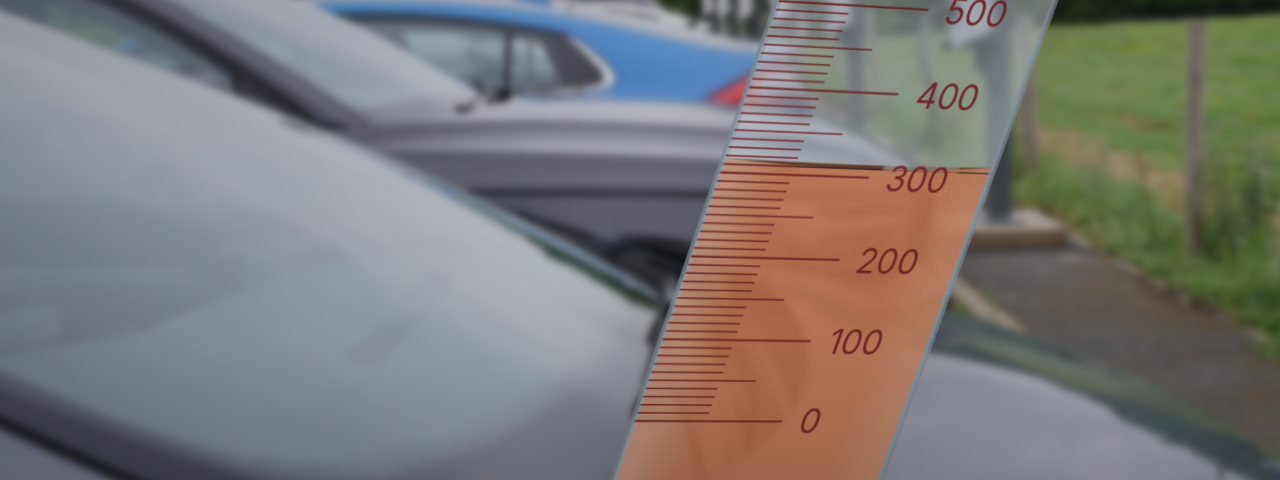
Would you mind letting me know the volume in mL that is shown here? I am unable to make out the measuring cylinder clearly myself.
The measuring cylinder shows 310 mL
